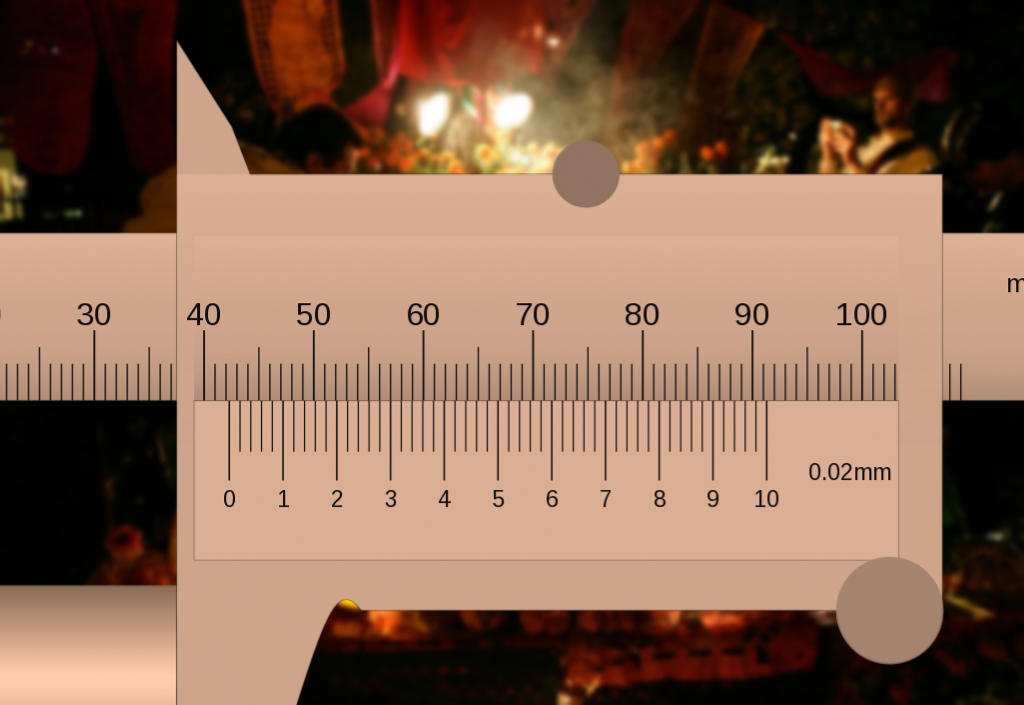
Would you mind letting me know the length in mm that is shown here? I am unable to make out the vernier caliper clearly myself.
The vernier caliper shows 42.3 mm
